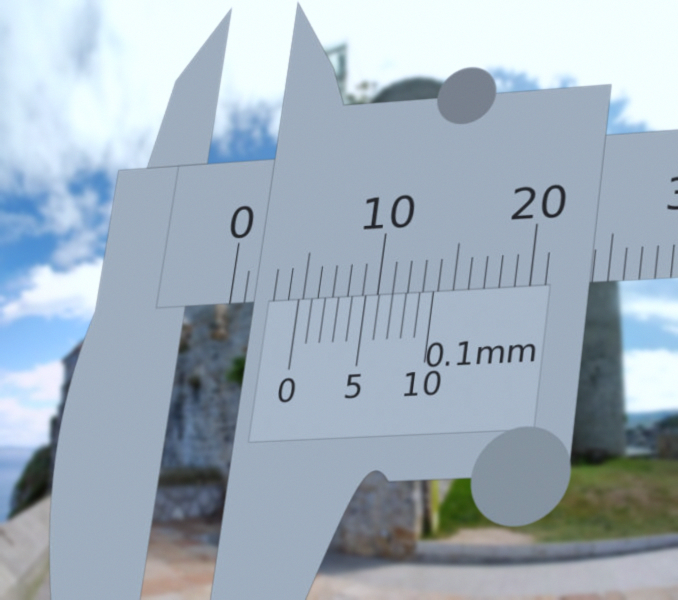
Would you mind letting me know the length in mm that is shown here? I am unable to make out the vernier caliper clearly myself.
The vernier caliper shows 4.7 mm
